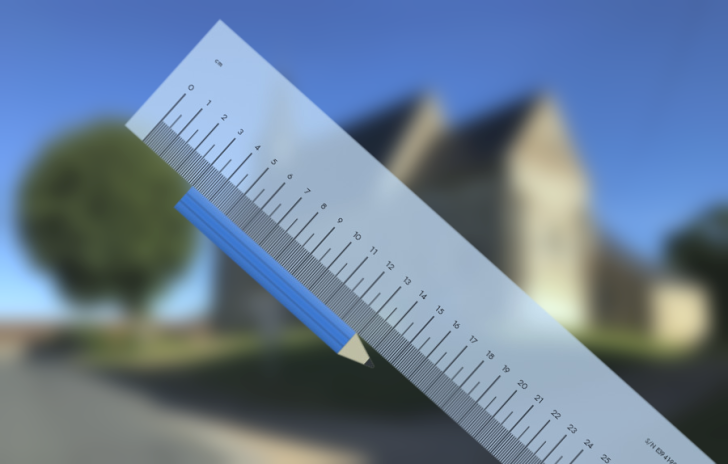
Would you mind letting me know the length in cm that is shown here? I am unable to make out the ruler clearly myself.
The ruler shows 11.5 cm
